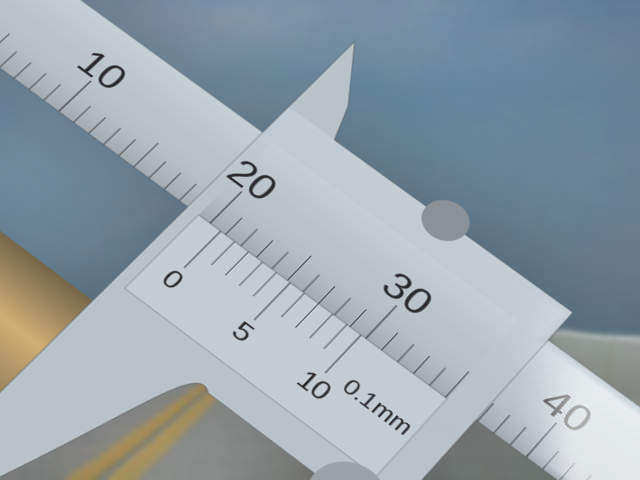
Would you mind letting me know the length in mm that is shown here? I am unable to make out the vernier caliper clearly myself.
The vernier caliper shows 20.7 mm
